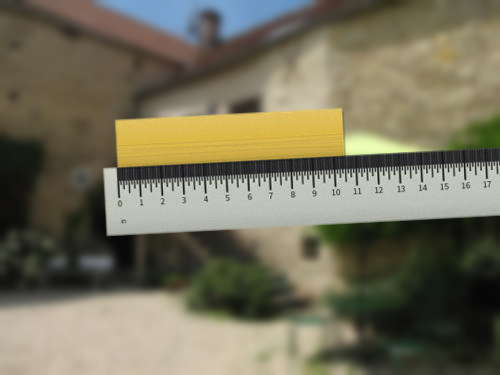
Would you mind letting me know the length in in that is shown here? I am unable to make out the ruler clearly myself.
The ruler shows 10.5 in
